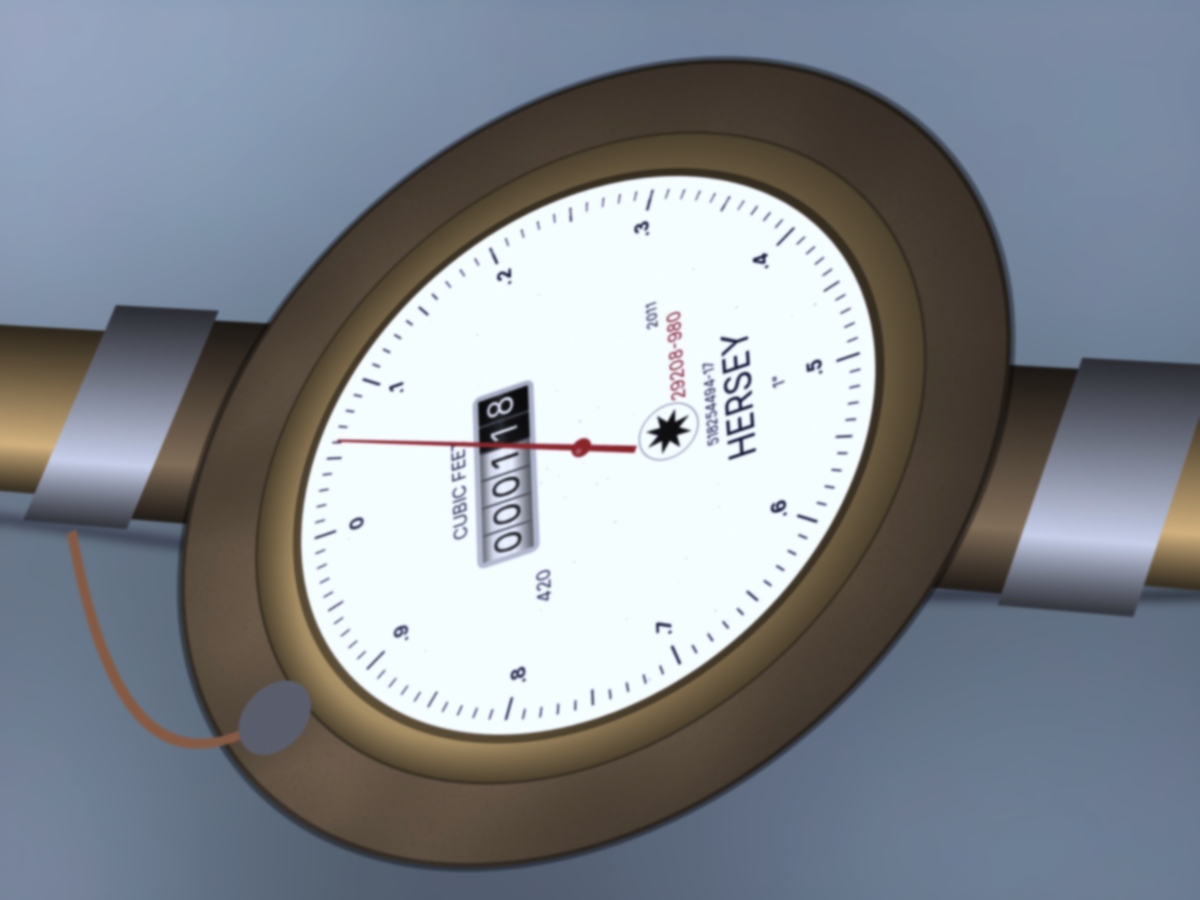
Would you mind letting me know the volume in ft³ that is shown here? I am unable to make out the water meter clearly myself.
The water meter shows 118.06 ft³
